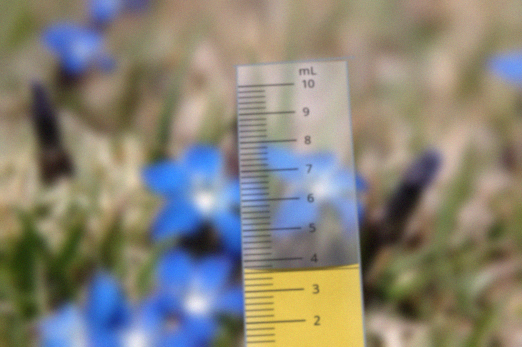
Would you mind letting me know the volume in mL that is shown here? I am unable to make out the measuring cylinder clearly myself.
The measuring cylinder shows 3.6 mL
